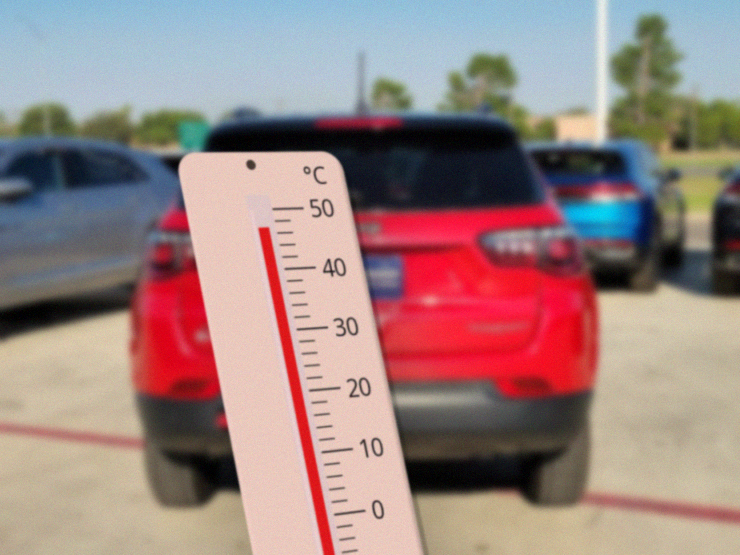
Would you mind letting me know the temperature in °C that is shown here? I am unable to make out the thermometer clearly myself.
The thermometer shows 47 °C
